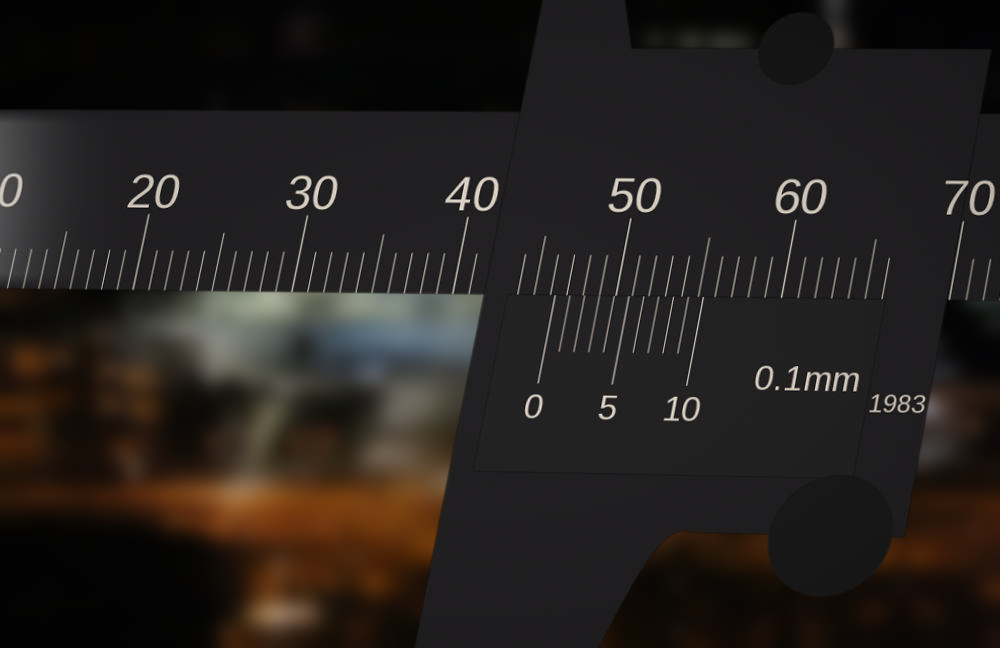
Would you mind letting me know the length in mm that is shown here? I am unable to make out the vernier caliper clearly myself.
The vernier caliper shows 46.3 mm
